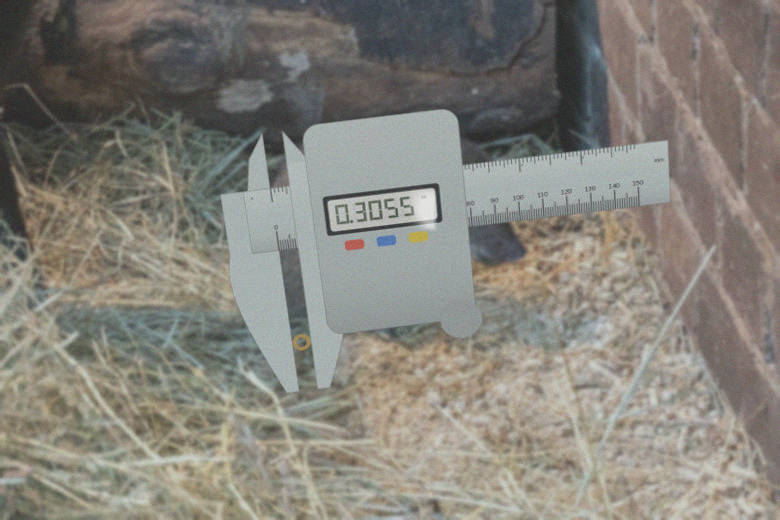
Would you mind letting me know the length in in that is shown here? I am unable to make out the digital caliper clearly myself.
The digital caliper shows 0.3055 in
